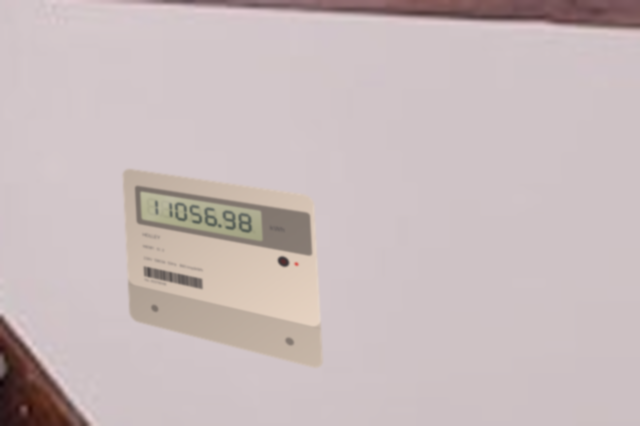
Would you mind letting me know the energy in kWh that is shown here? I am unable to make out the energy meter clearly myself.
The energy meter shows 11056.98 kWh
